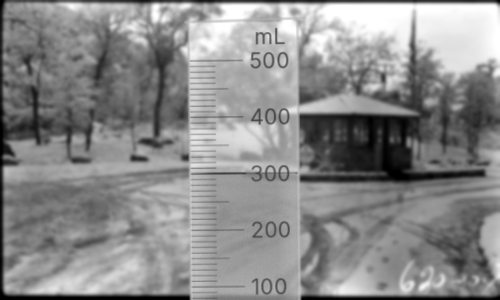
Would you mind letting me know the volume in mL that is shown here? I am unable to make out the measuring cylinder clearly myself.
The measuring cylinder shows 300 mL
